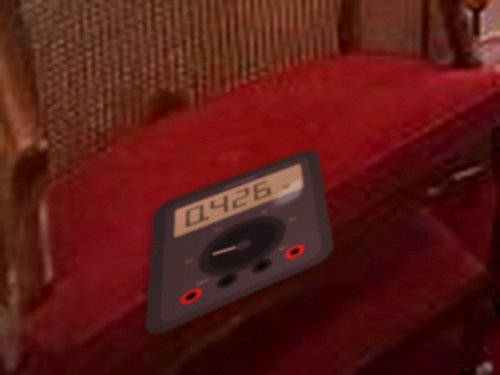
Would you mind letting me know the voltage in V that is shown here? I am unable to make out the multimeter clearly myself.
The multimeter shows 0.426 V
